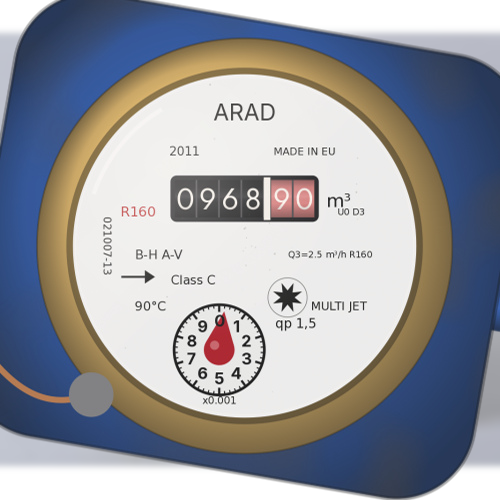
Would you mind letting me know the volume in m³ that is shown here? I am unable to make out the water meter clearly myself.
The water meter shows 968.900 m³
